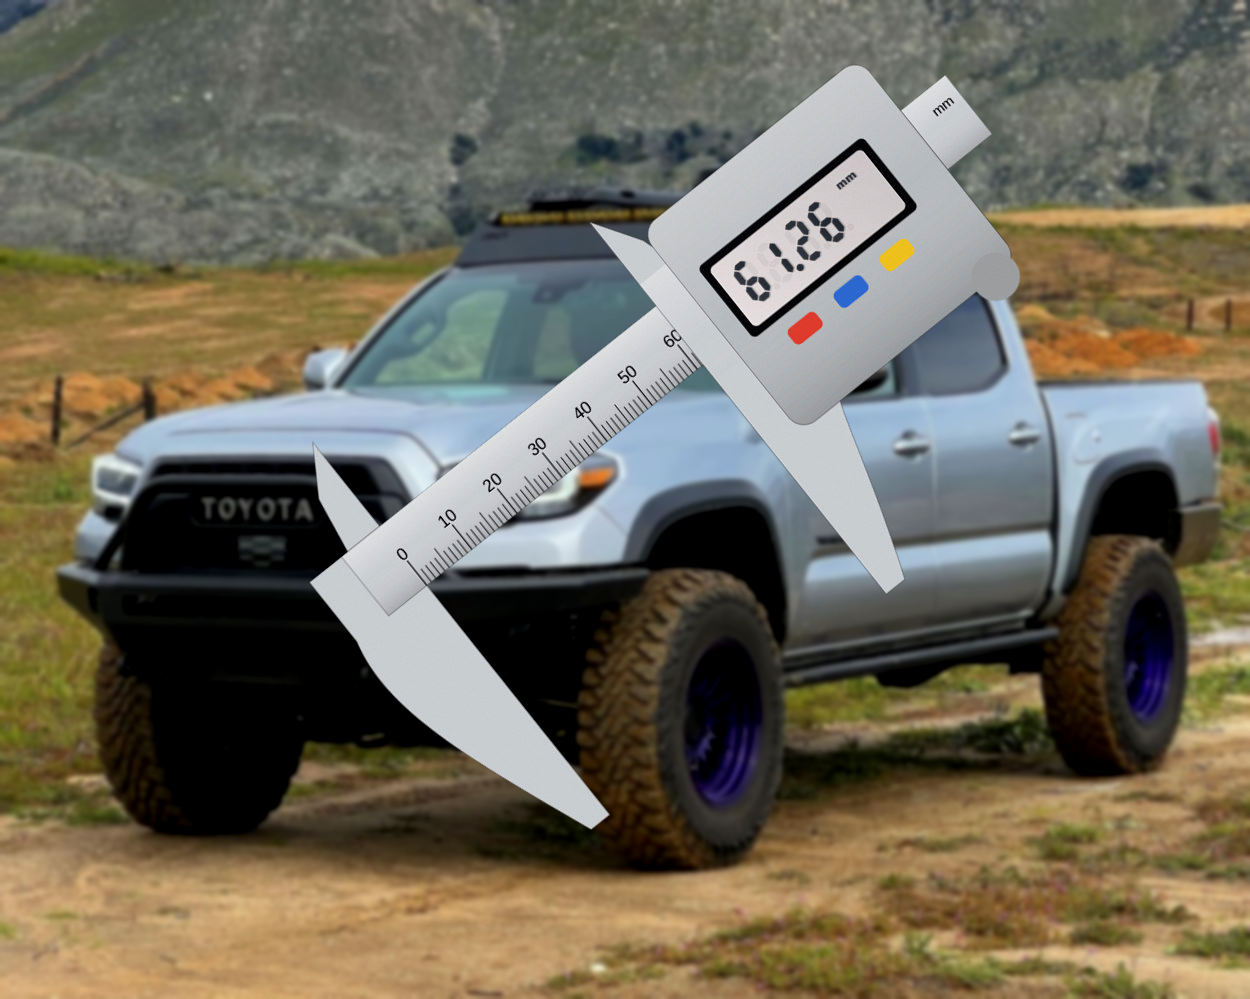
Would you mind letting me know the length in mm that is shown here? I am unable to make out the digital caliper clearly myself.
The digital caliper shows 61.26 mm
